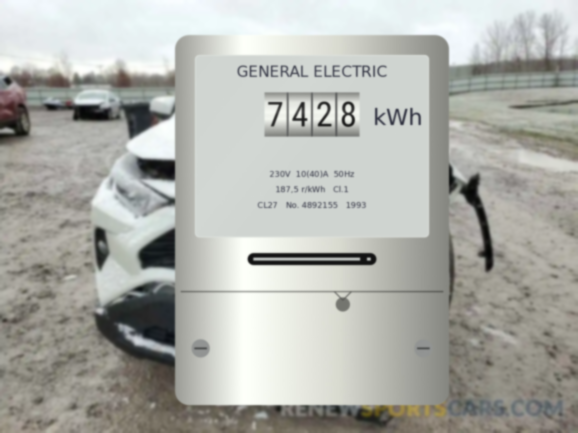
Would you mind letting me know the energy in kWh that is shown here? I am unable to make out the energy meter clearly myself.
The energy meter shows 7428 kWh
